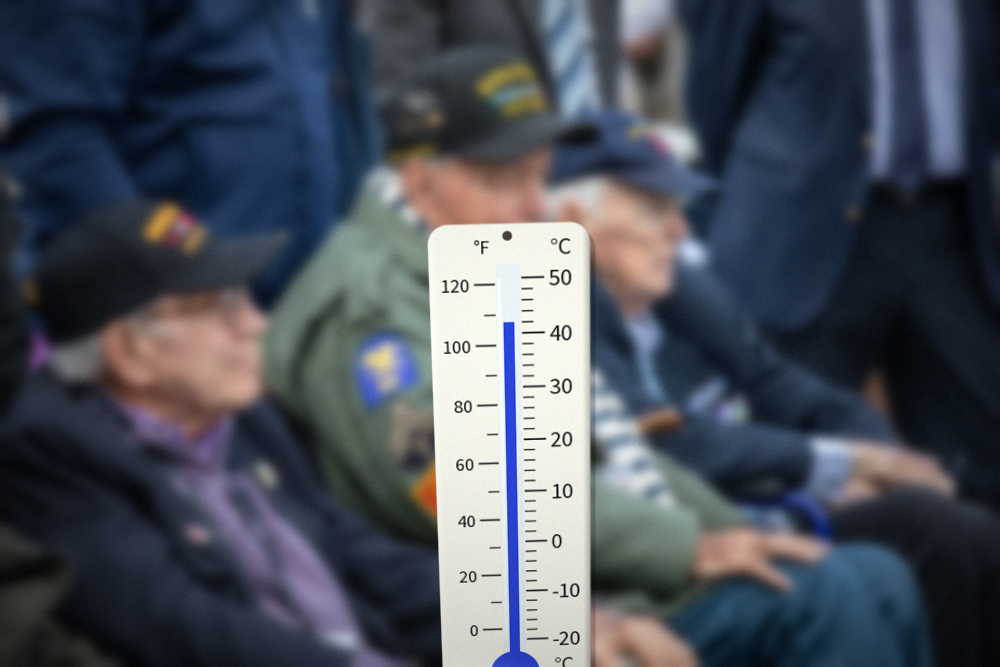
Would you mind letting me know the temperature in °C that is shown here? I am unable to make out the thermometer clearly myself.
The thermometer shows 42 °C
